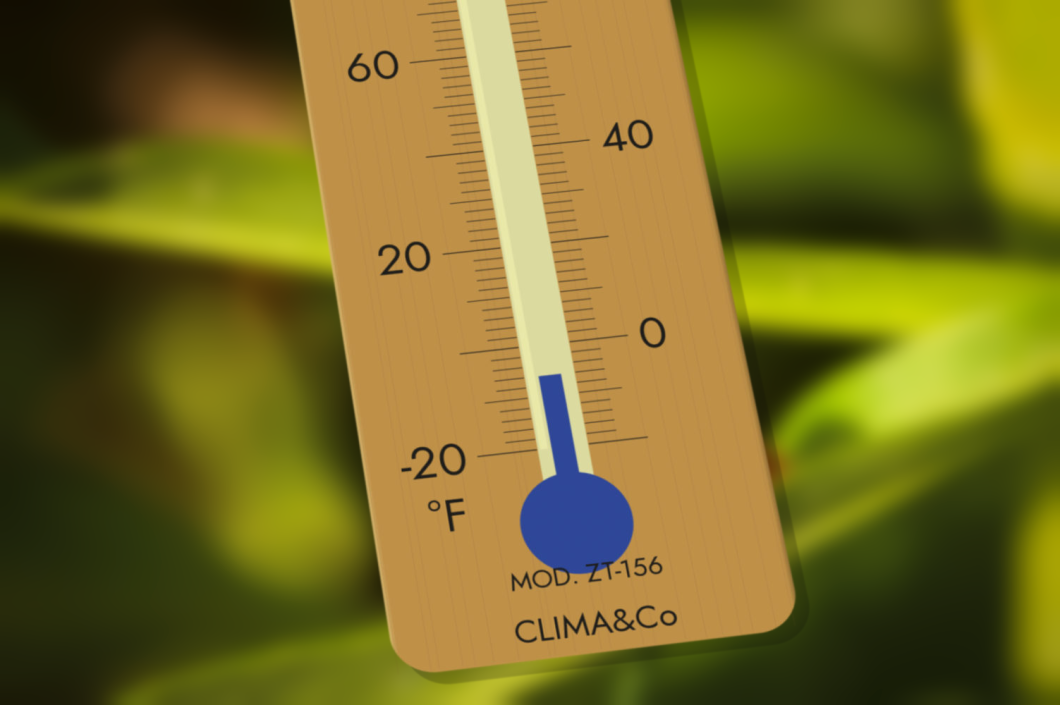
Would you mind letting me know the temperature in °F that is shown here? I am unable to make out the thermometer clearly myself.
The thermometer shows -6 °F
